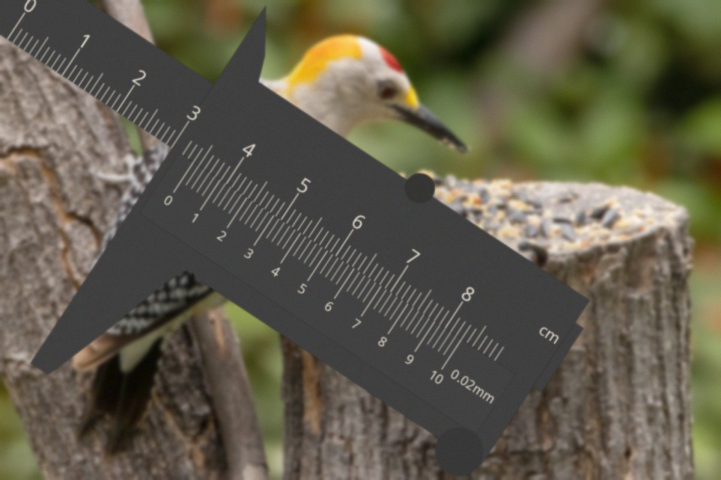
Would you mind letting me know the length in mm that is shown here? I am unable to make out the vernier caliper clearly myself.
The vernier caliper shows 34.0 mm
